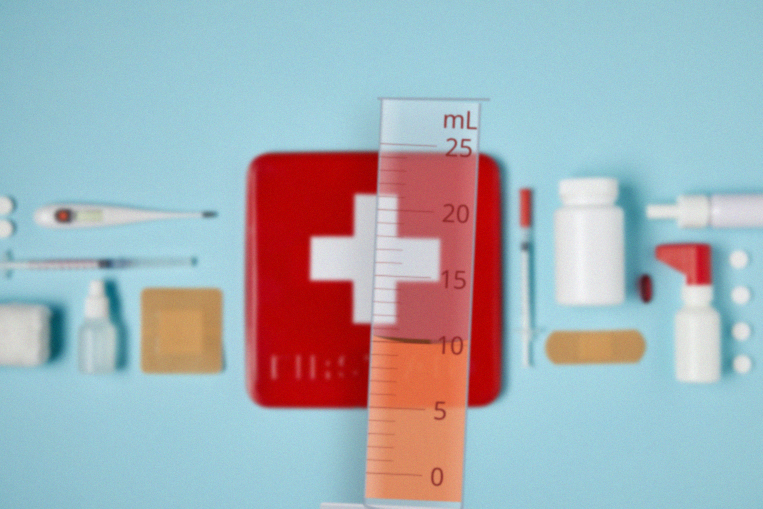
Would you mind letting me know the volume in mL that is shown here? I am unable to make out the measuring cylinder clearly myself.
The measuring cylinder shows 10 mL
